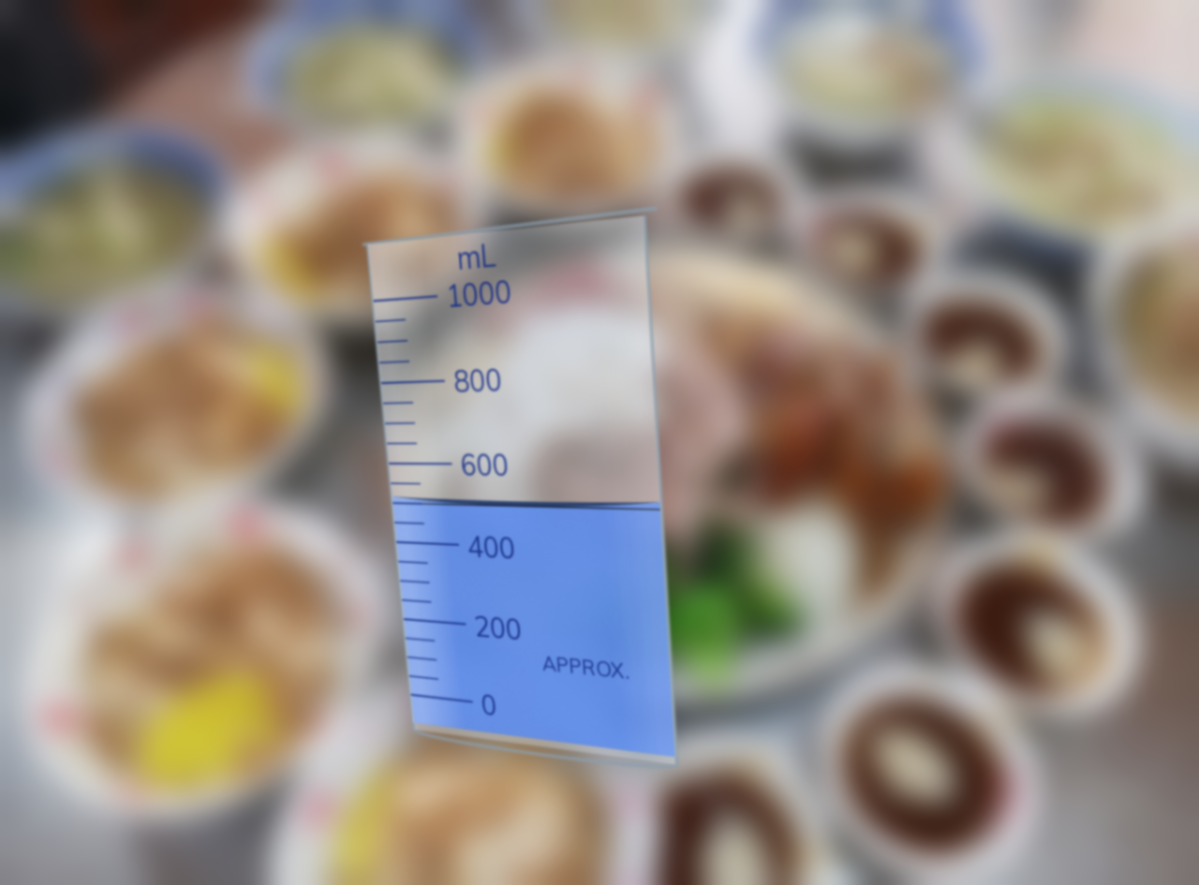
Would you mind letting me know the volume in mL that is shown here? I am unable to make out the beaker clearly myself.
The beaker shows 500 mL
